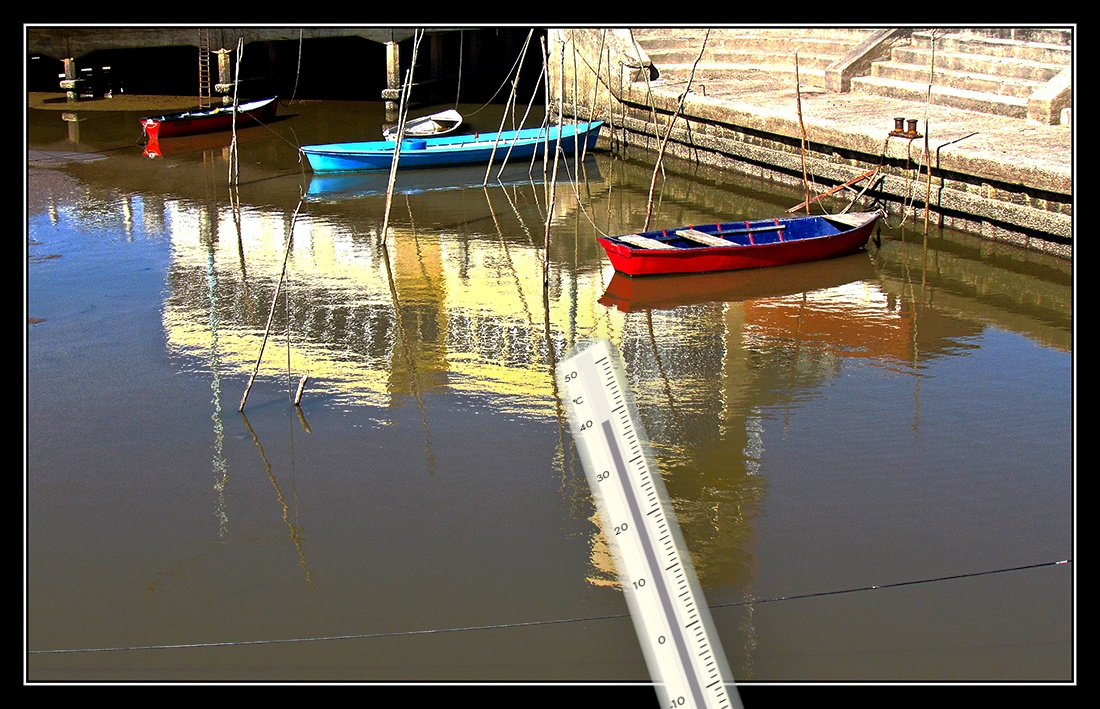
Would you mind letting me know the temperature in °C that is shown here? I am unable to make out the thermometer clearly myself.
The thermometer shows 39 °C
